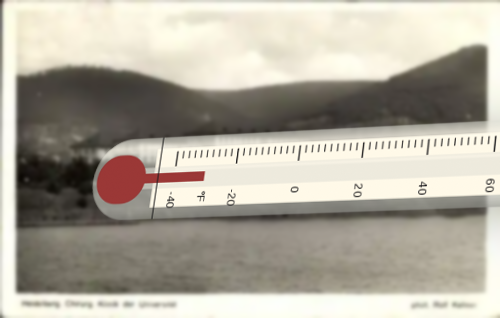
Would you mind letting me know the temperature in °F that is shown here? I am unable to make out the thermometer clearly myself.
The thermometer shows -30 °F
